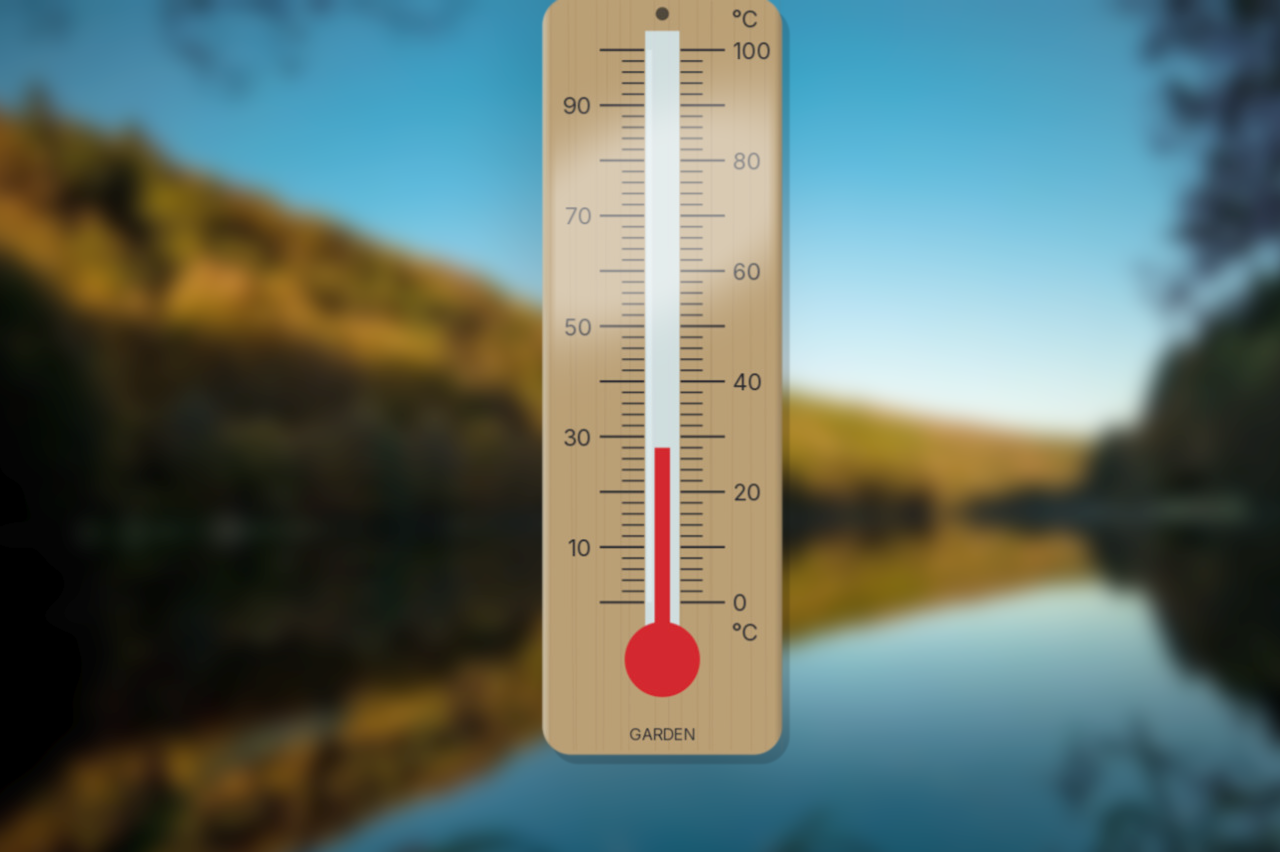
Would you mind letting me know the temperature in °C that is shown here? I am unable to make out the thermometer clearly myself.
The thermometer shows 28 °C
